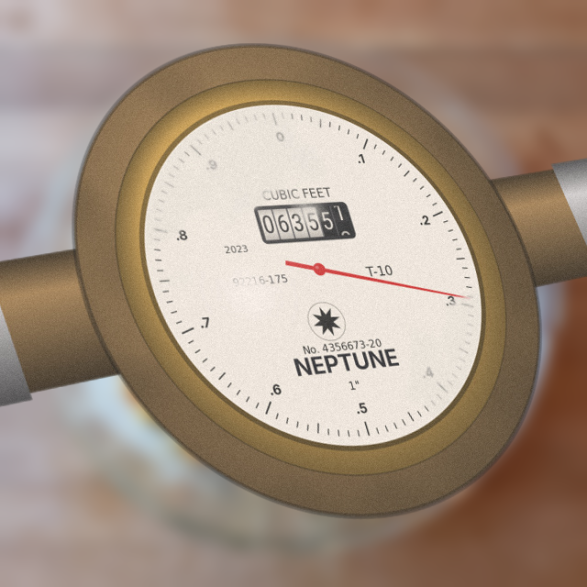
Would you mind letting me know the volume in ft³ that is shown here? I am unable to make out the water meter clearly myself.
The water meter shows 63551.29 ft³
